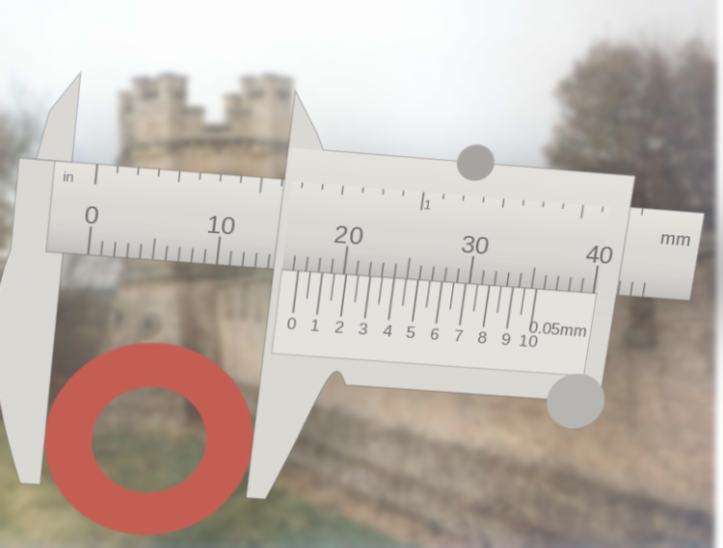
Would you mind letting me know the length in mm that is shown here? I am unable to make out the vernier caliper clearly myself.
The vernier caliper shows 16.4 mm
